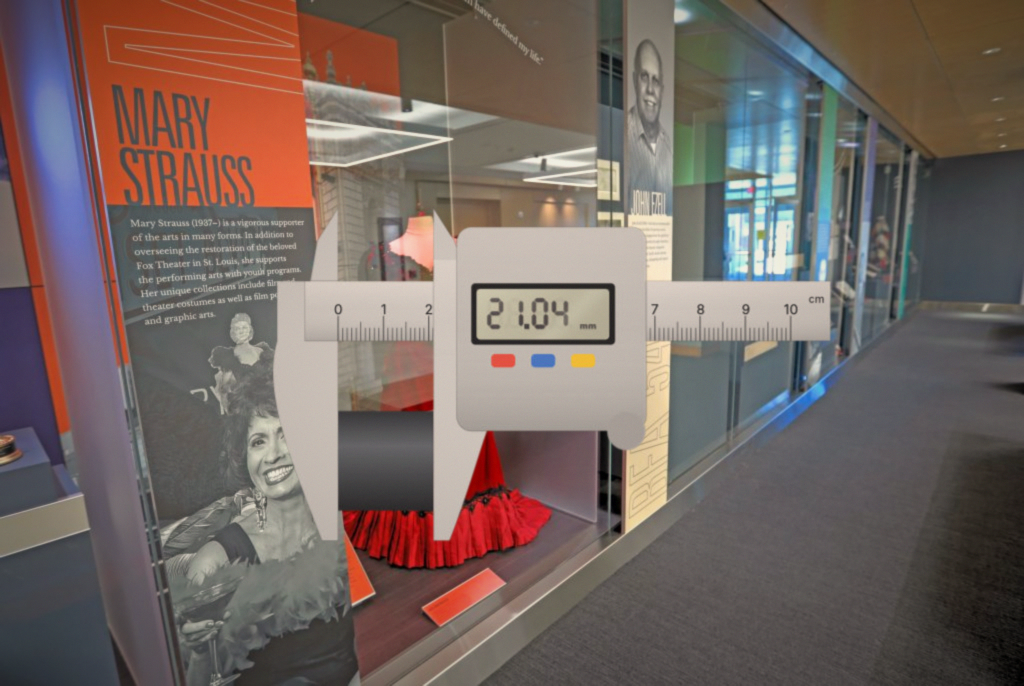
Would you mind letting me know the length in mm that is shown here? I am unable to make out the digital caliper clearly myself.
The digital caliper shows 21.04 mm
